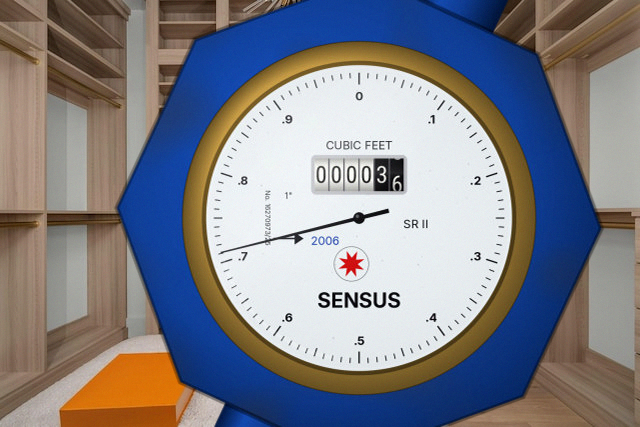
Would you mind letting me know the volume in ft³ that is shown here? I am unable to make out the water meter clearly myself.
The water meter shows 35.71 ft³
